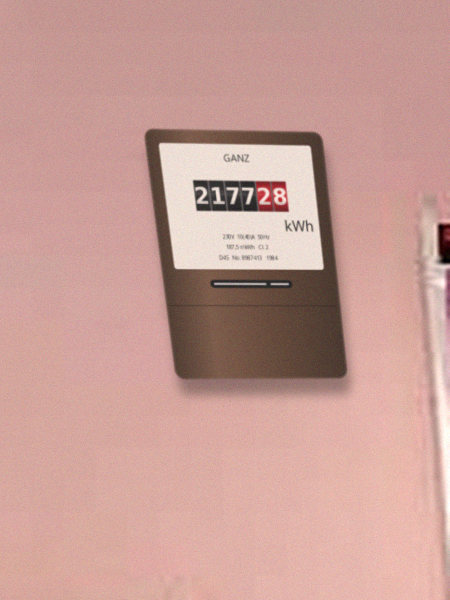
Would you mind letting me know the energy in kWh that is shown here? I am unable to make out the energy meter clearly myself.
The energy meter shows 2177.28 kWh
